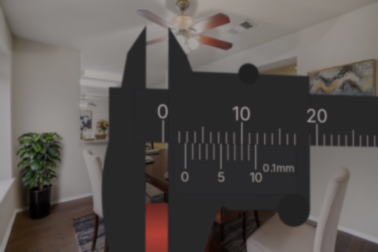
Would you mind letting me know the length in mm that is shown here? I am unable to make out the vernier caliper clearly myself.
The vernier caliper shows 2.8 mm
